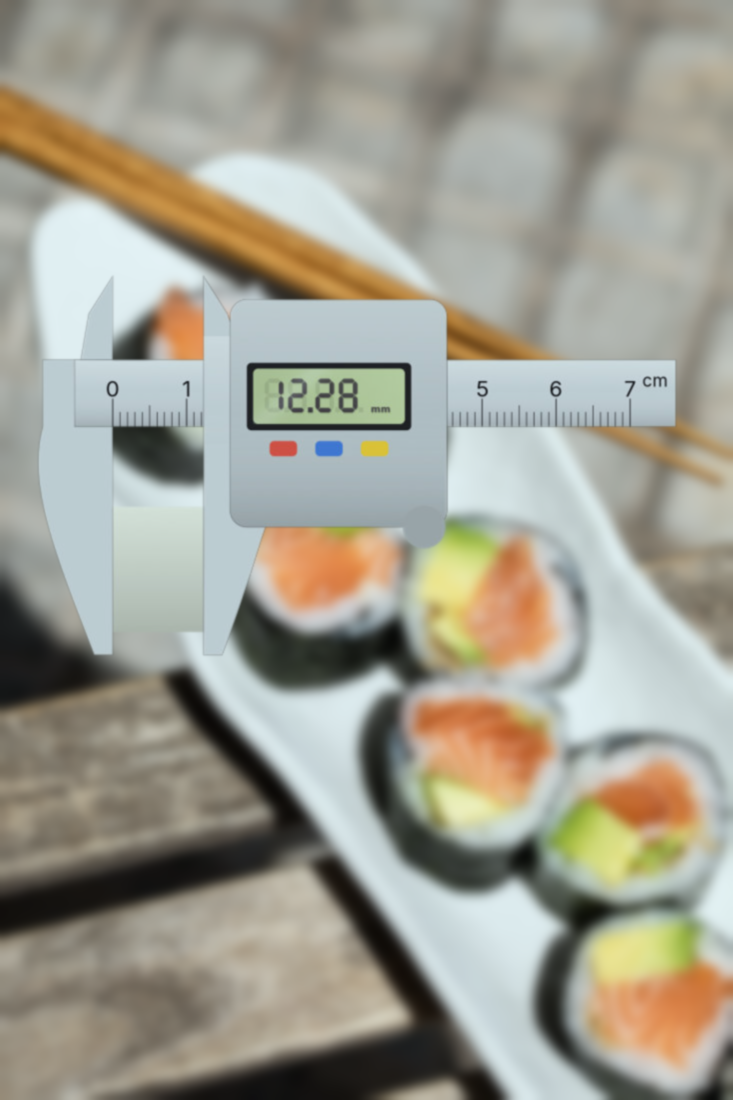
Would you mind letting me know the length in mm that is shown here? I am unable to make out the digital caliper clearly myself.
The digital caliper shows 12.28 mm
